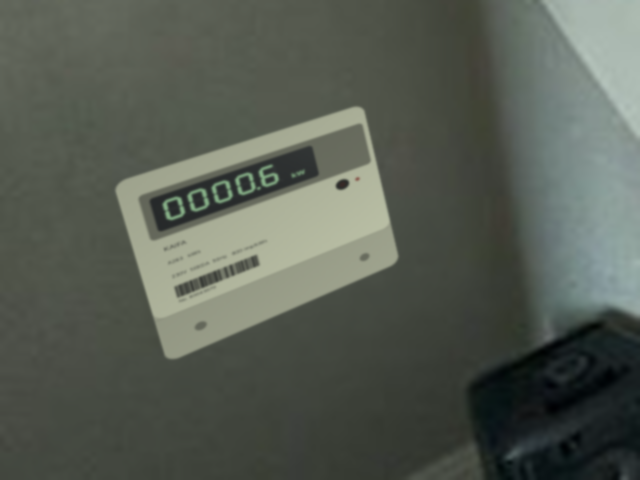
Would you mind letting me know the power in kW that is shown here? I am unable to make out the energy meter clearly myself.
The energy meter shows 0.6 kW
